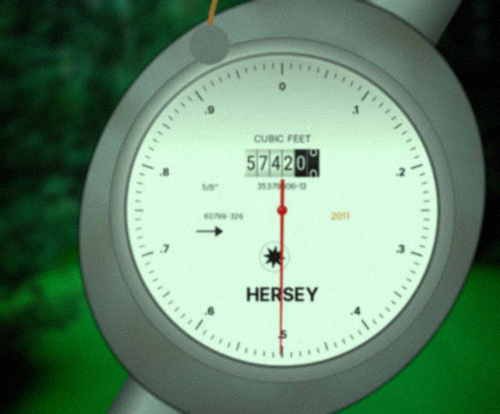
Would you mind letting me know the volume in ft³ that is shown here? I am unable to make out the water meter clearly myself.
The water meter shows 574208.50 ft³
